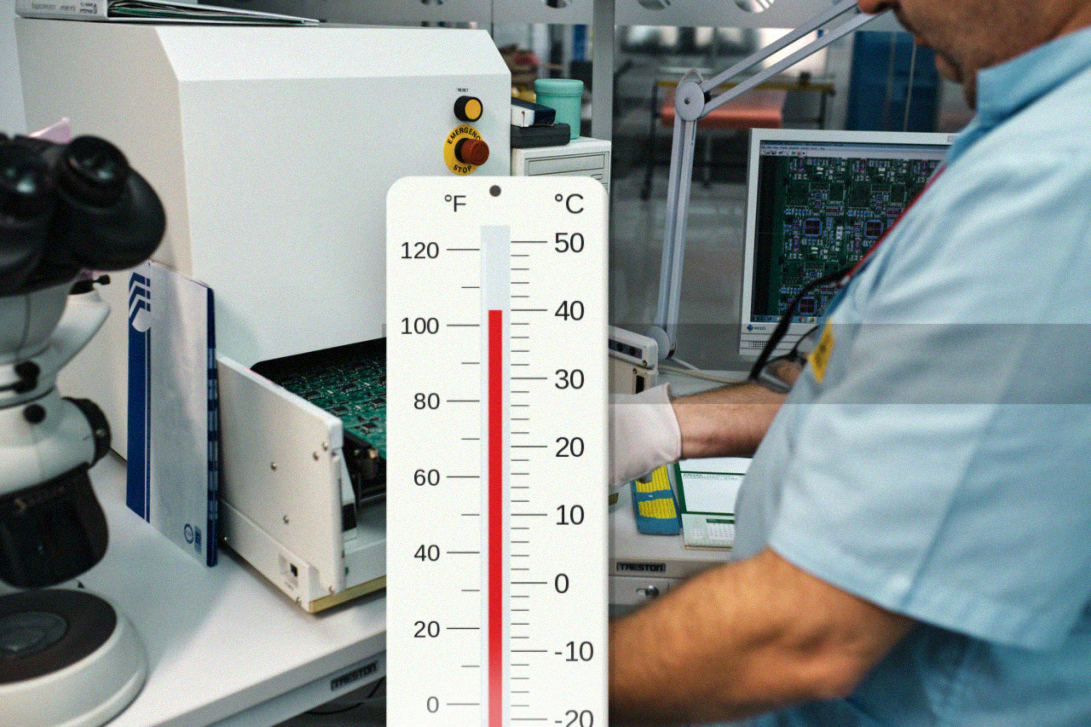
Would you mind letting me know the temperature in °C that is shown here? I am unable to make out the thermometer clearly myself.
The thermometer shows 40 °C
